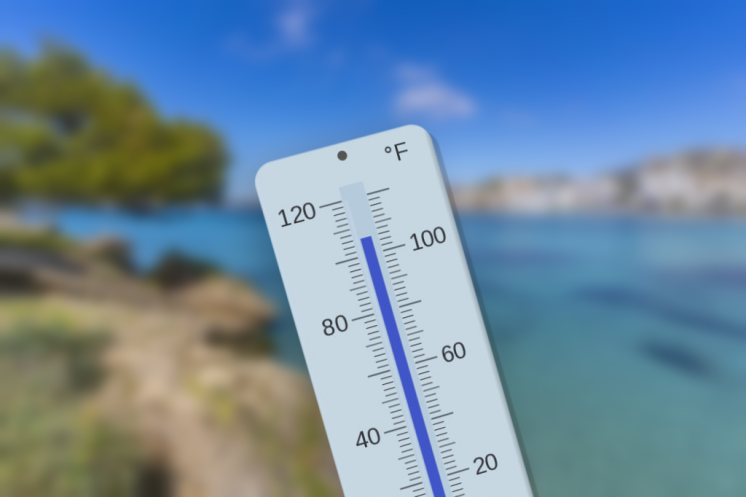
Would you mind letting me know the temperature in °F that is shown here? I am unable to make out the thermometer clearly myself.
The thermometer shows 106 °F
